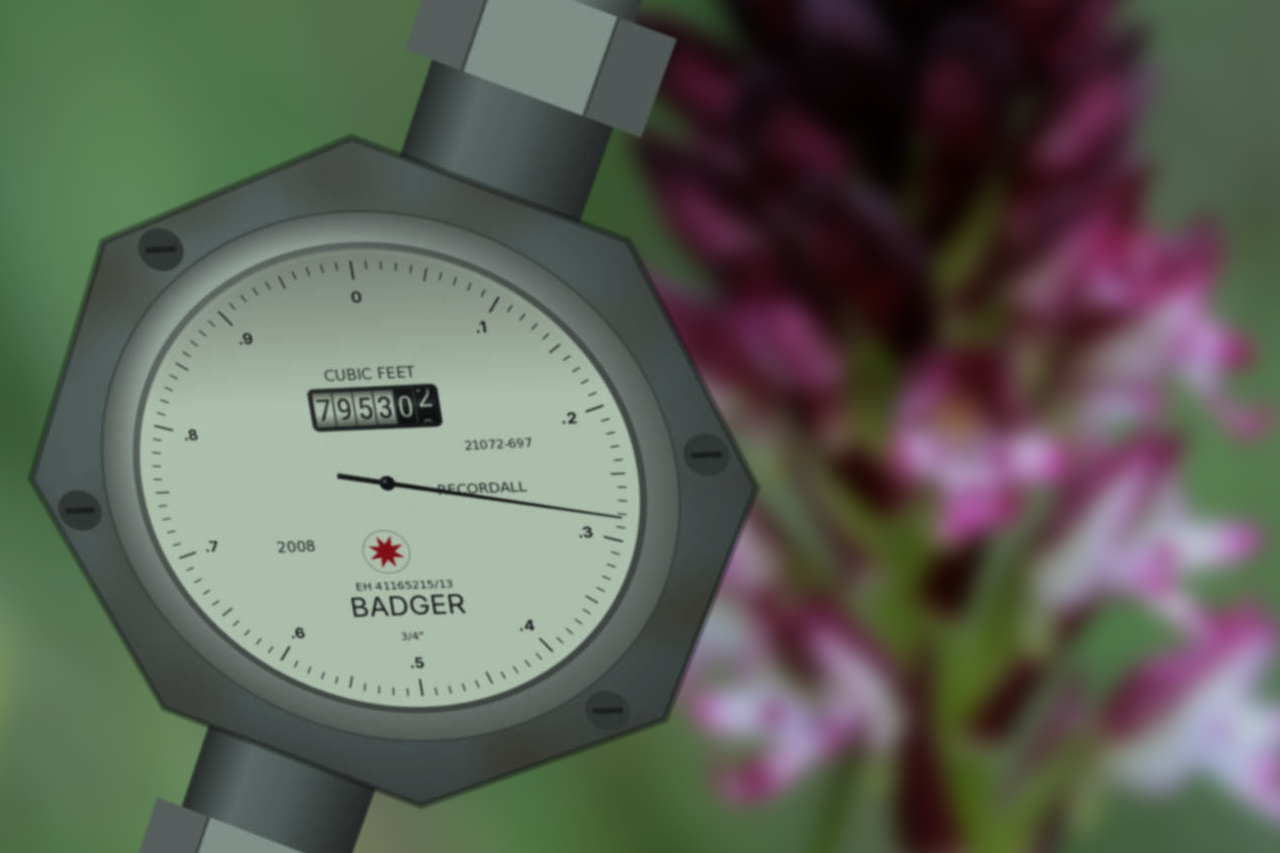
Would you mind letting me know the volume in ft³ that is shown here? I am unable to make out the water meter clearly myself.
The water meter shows 795302.28 ft³
